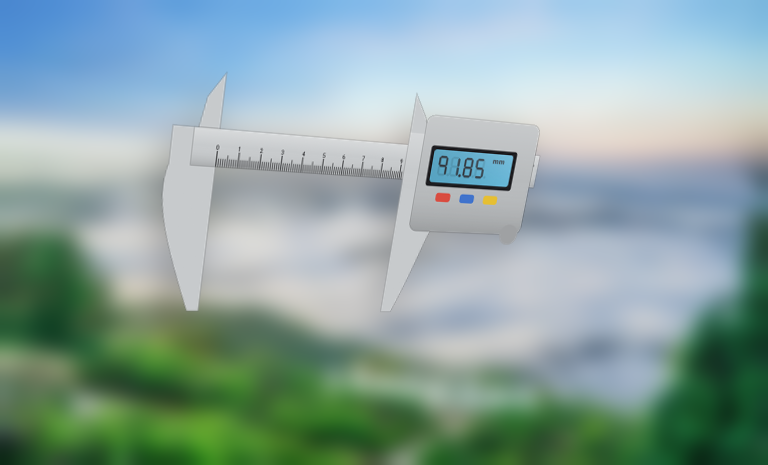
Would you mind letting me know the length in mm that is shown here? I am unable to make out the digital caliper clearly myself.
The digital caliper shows 91.85 mm
